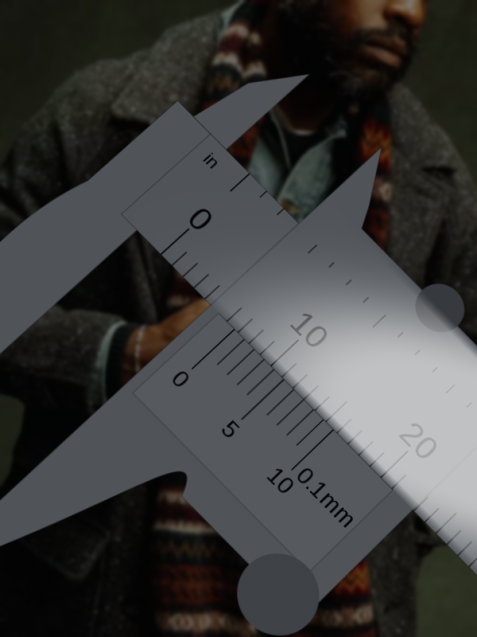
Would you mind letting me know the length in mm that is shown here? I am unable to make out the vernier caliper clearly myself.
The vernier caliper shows 6.7 mm
